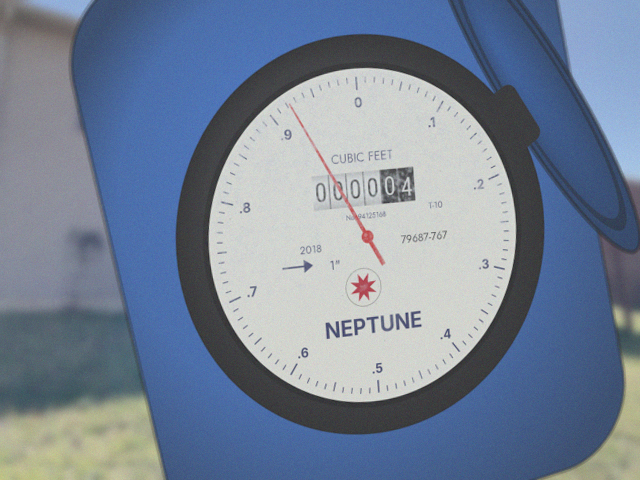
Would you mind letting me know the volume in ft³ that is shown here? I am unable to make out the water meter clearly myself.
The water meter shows 3.92 ft³
